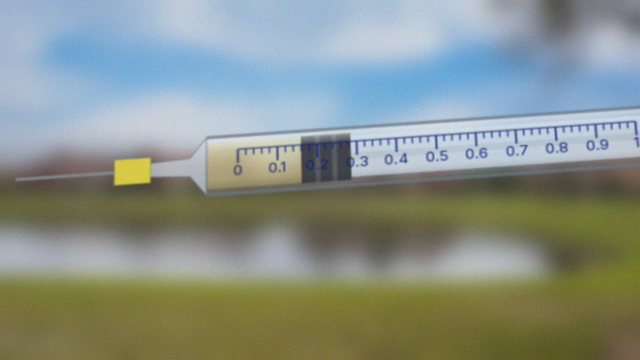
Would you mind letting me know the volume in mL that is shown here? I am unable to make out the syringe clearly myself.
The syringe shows 0.16 mL
